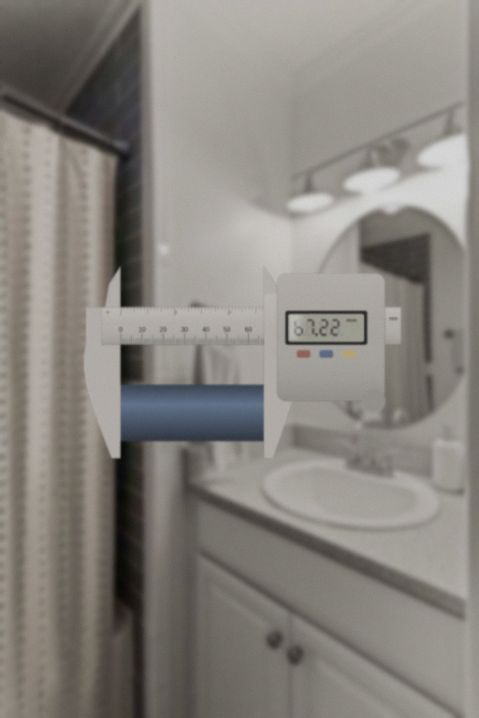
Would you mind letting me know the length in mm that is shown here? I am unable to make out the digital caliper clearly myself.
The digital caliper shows 67.22 mm
